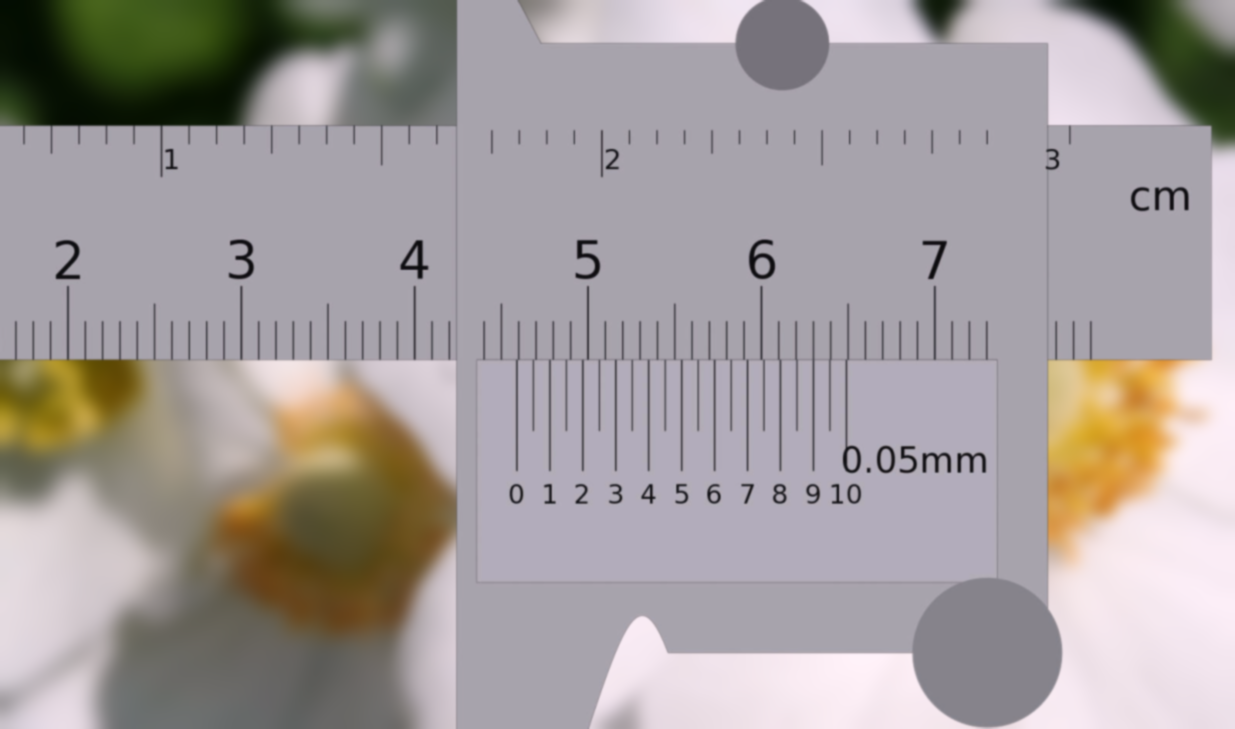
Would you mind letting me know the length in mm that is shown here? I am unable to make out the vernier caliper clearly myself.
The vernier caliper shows 45.9 mm
